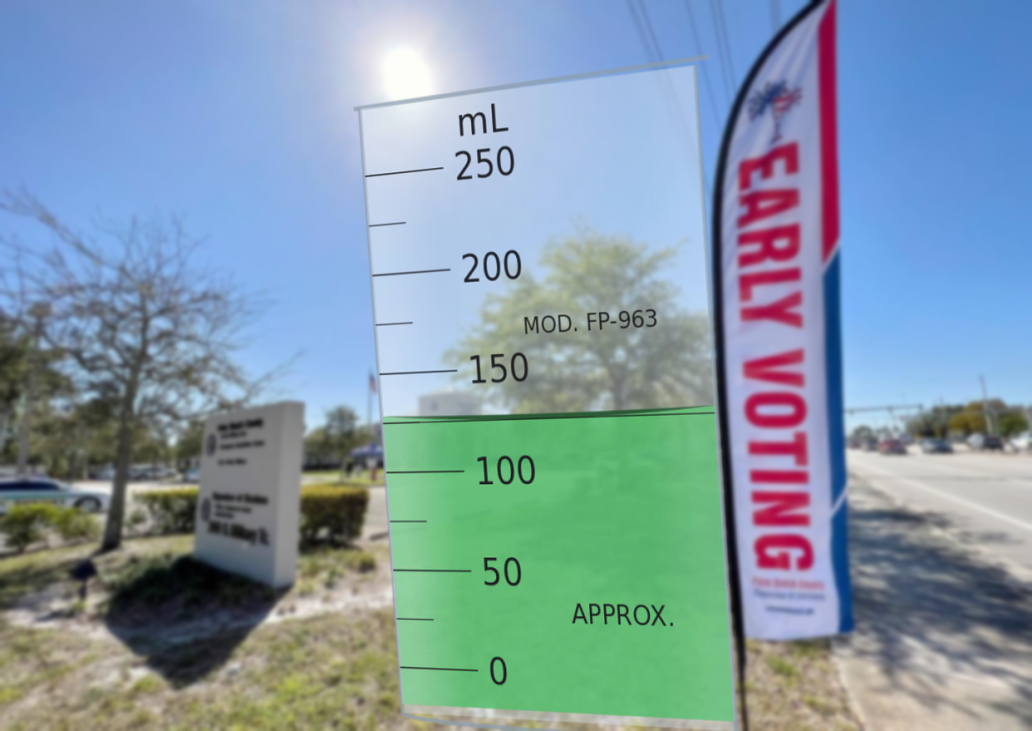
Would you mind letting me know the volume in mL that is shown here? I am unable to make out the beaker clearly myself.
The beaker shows 125 mL
